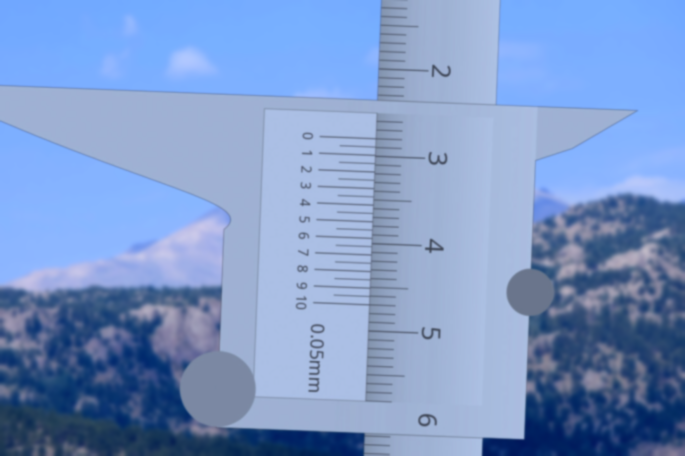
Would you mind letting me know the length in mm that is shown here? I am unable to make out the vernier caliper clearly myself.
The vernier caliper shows 28.0 mm
